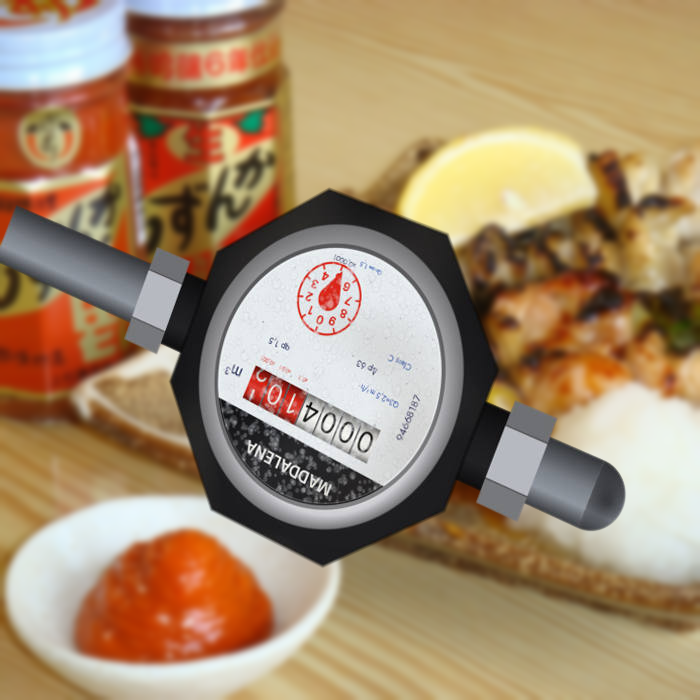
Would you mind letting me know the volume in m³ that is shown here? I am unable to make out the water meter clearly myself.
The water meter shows 4.1015 m³
